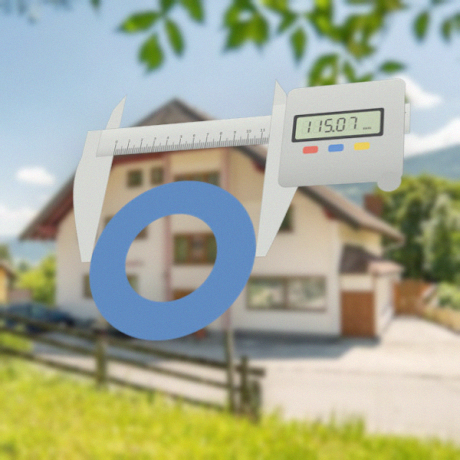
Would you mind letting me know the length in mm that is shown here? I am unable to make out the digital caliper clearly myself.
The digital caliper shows 115.07 mm
